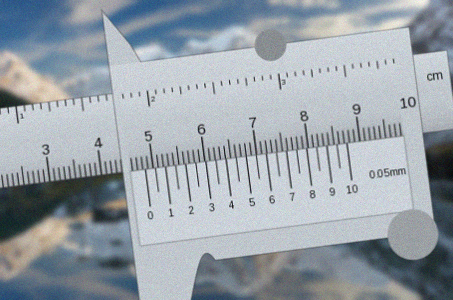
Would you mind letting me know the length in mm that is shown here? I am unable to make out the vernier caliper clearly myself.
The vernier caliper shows 48.5 mm
